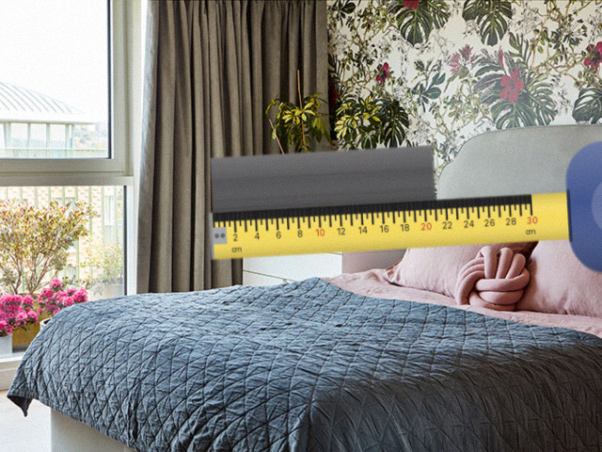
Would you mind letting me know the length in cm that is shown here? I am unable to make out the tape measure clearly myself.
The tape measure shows 21 cm
